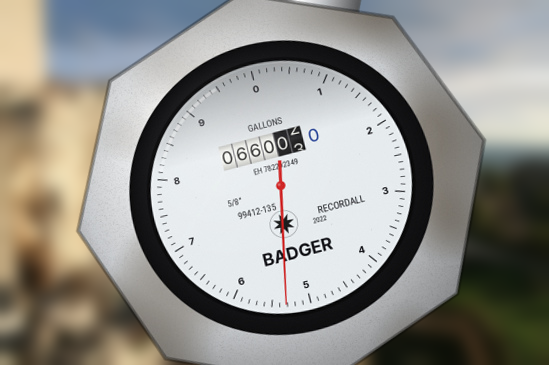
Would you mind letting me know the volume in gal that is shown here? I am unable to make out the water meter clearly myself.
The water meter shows 660025.3 gal
